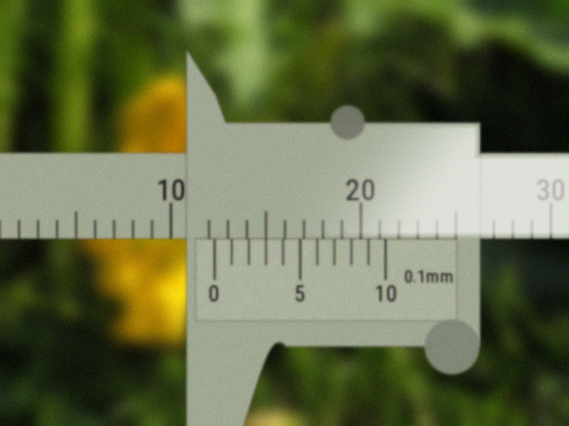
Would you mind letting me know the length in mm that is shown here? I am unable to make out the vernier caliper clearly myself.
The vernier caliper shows 12.3 mm
